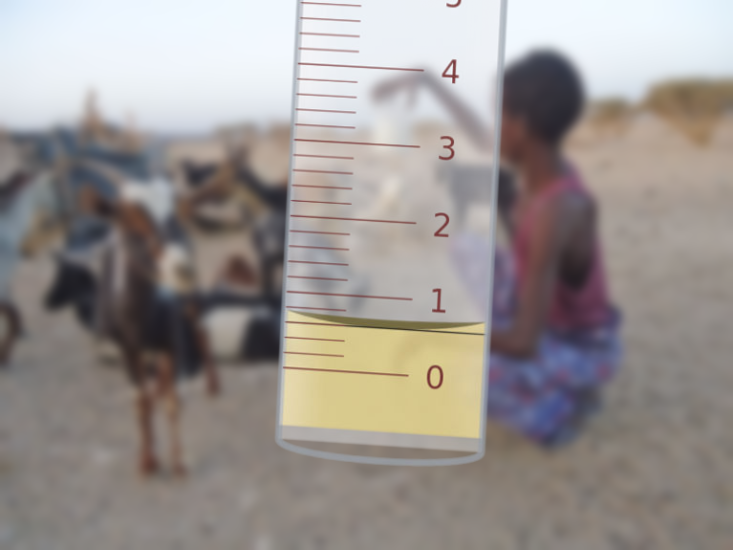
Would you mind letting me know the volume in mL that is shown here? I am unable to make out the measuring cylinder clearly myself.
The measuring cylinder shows 0.6 mL
